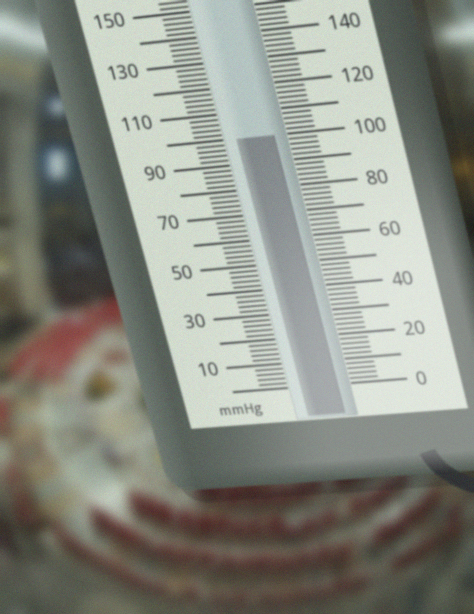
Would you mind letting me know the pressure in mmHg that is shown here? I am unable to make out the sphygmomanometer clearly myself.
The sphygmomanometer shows 100 mmHg
